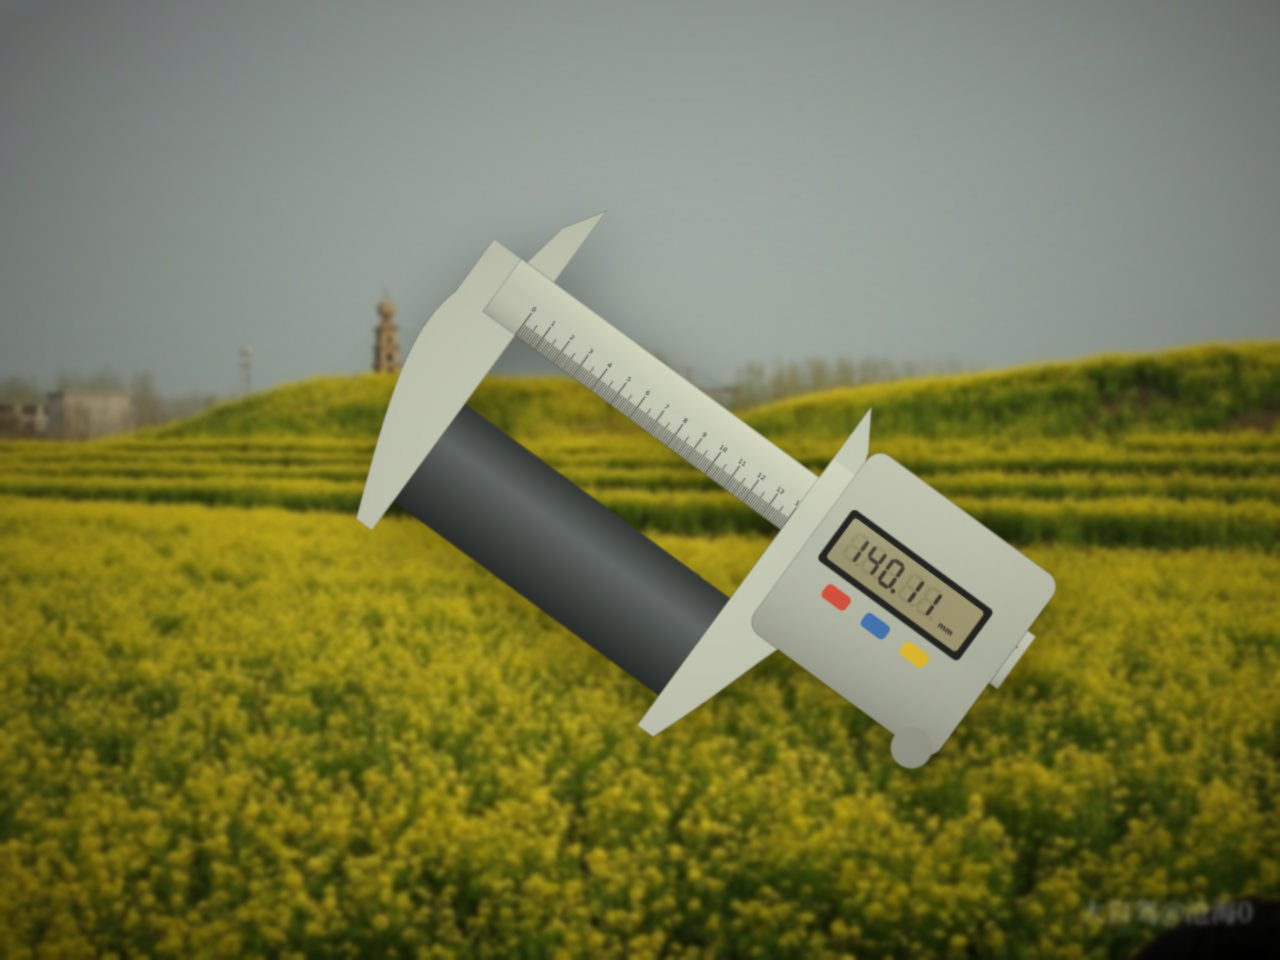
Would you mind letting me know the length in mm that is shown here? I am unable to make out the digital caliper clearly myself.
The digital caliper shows 140.11 mm
